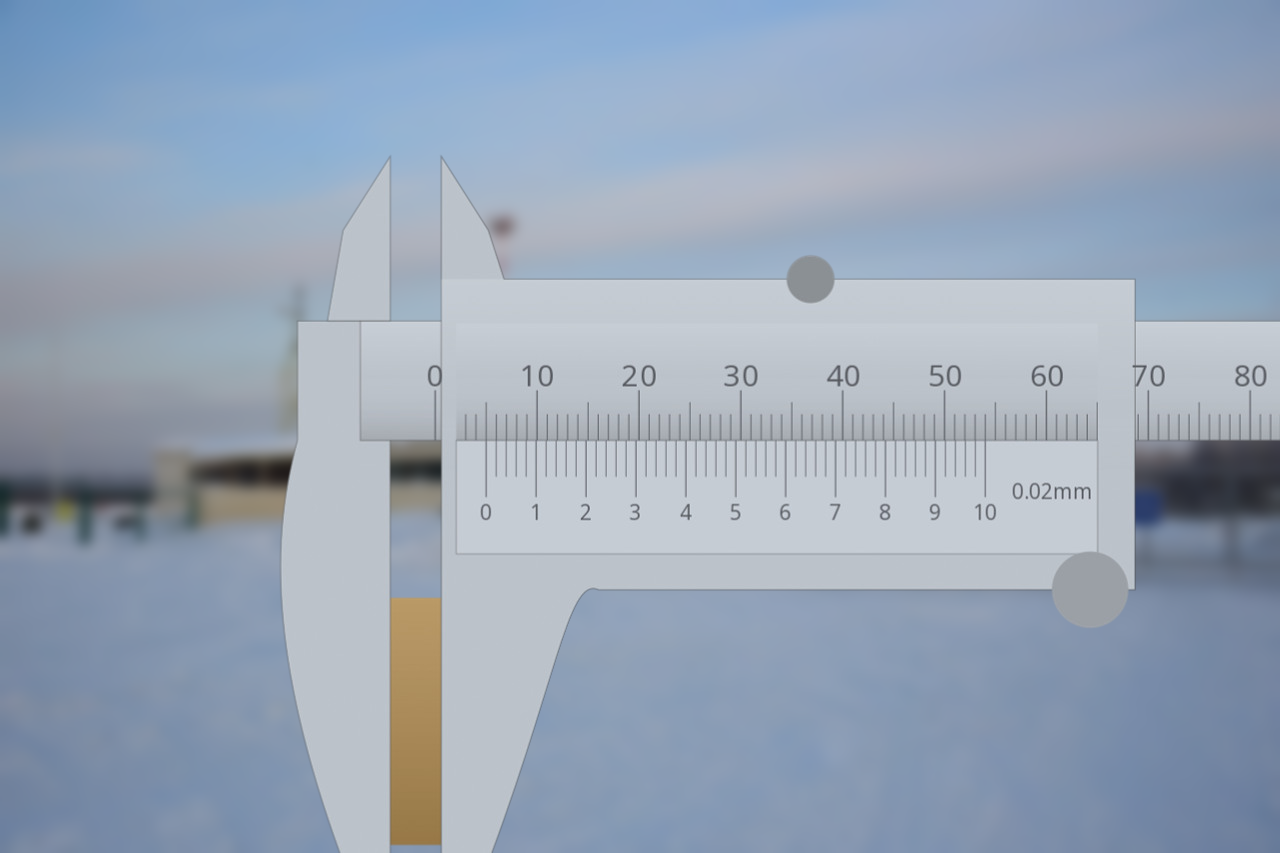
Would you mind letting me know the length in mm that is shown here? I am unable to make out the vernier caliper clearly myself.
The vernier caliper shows 5.0 mm
